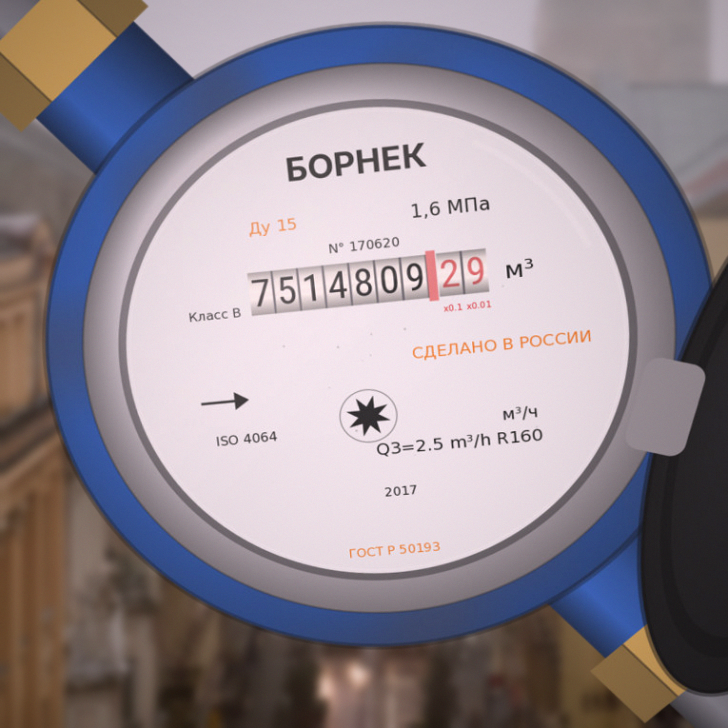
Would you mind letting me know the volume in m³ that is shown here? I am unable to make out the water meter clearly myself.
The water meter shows 7514809.29 m³
